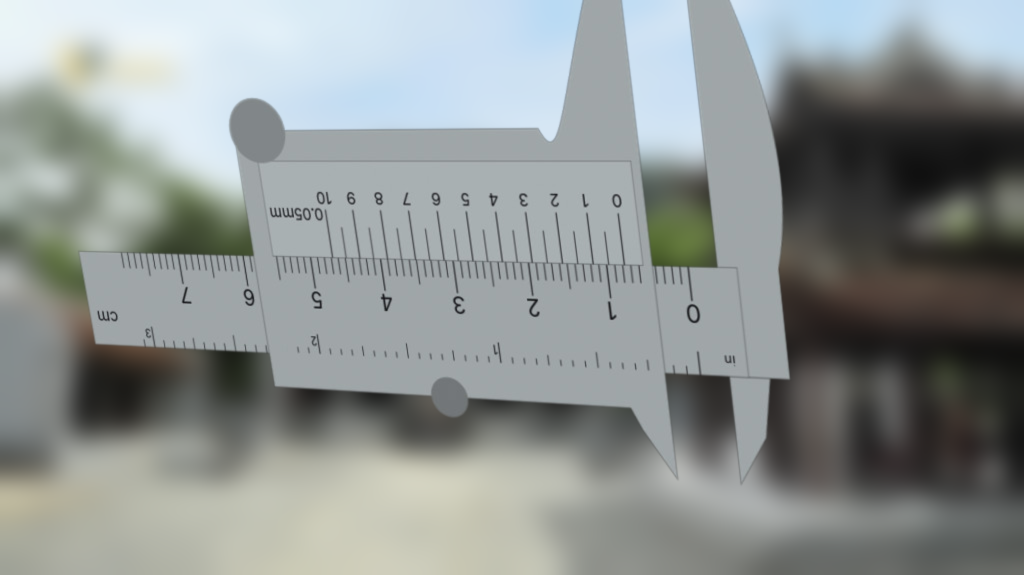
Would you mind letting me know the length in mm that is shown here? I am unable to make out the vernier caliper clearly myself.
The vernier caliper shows 7.8 mm
